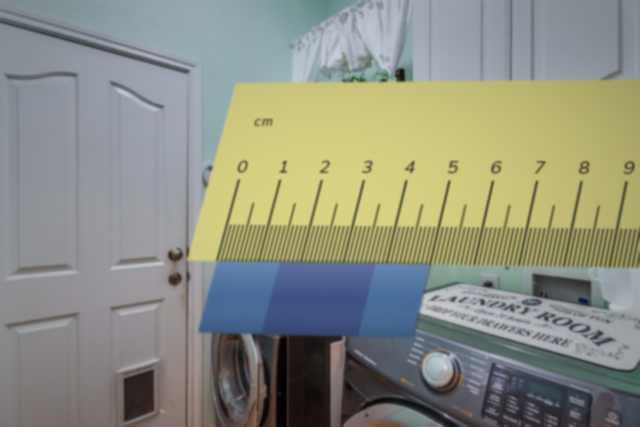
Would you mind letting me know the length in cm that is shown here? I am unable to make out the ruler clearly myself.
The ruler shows 5 cm
